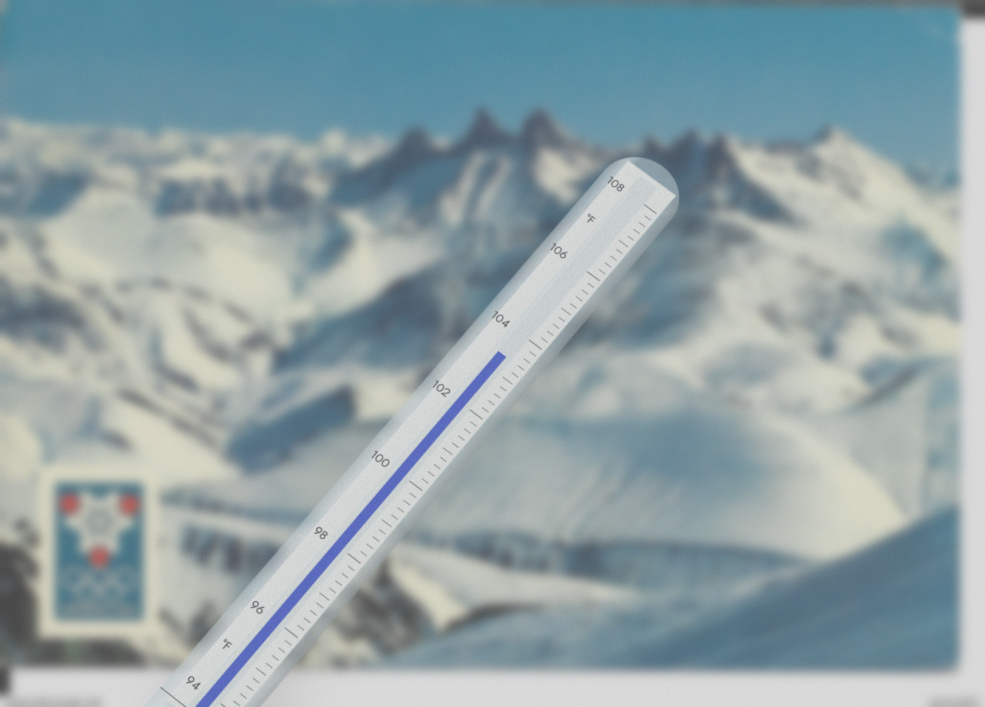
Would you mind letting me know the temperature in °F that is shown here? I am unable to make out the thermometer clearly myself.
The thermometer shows 103.4 °F
